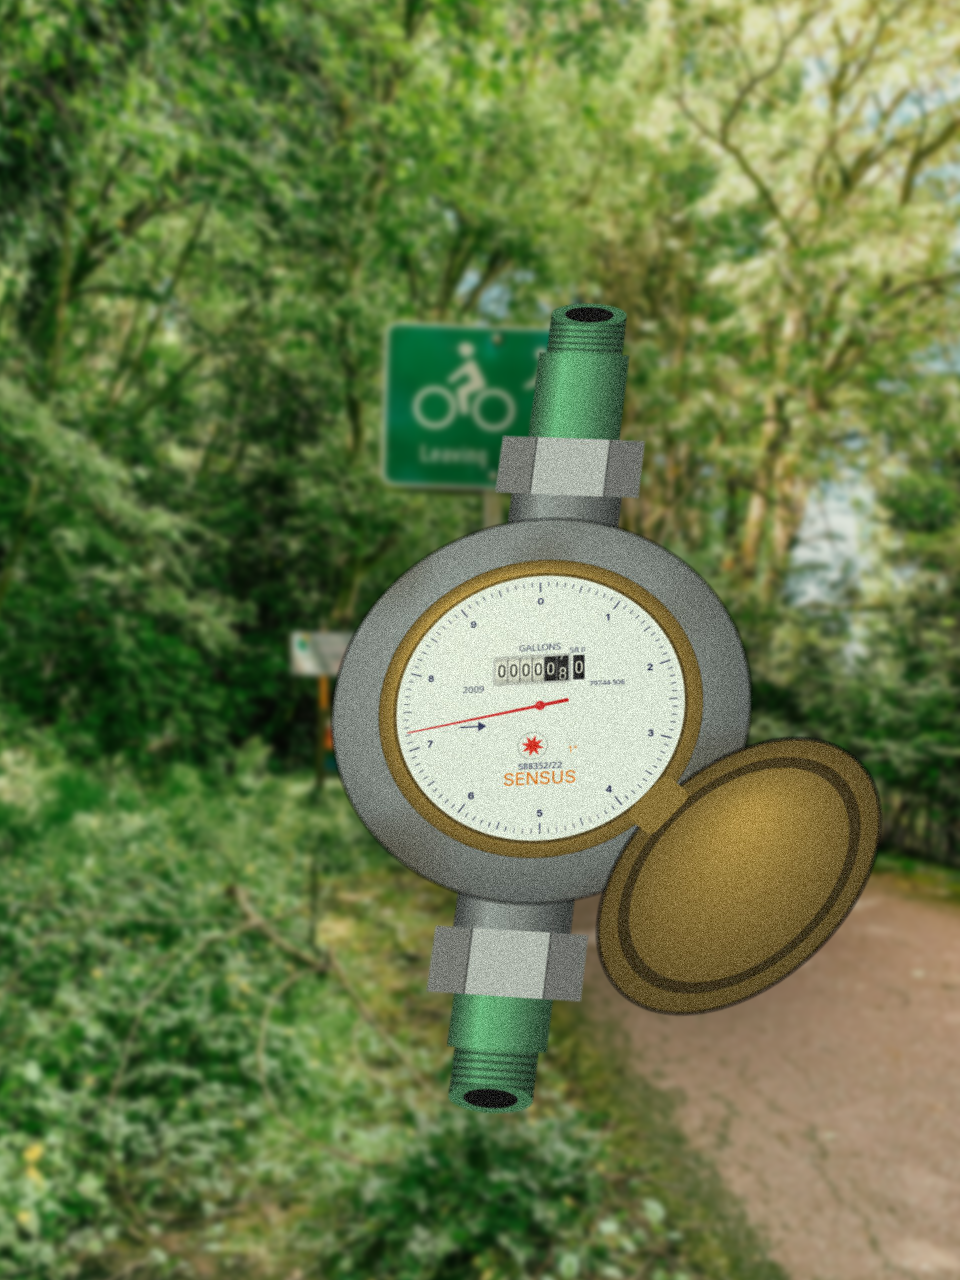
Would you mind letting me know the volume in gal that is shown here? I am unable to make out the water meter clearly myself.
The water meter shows 77.2 gal
